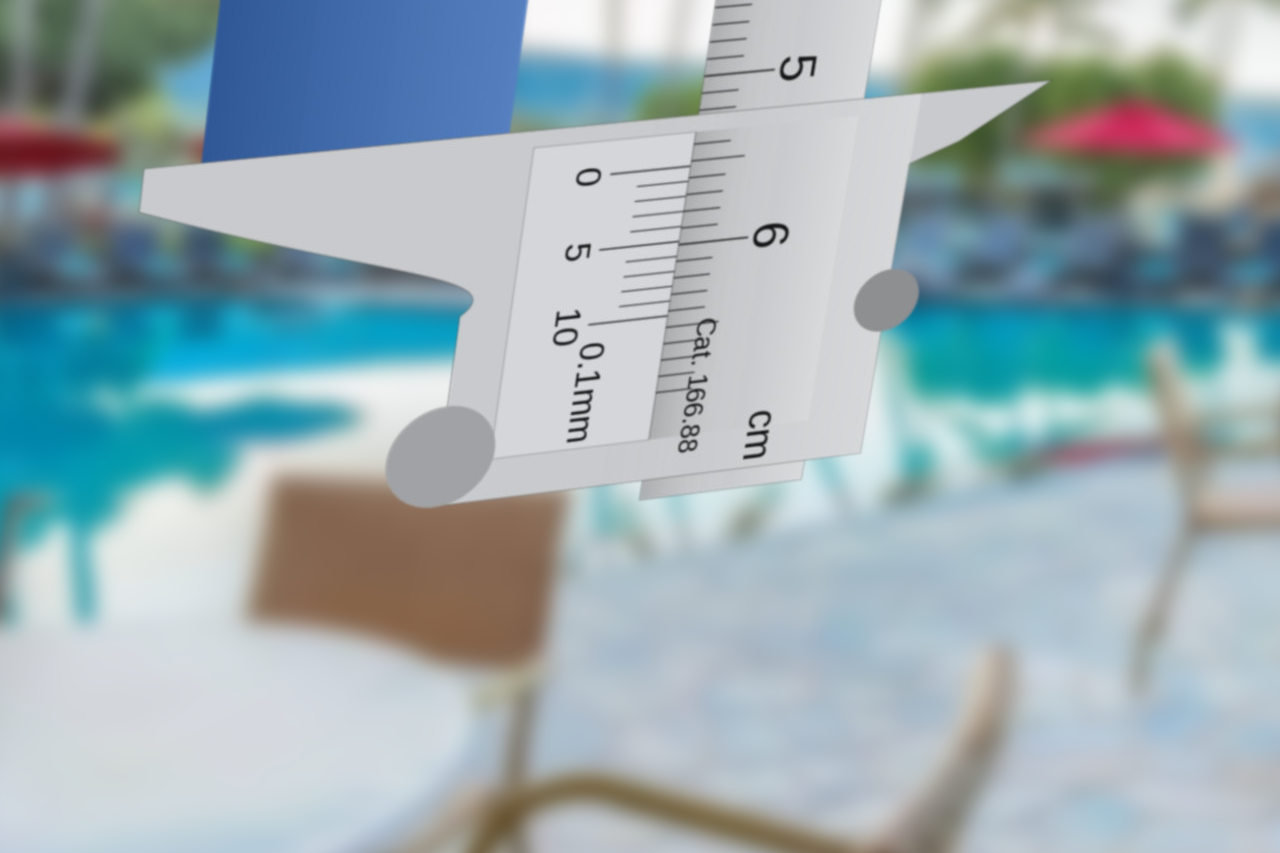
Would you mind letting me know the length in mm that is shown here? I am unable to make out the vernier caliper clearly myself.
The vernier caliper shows 55.3 mm
